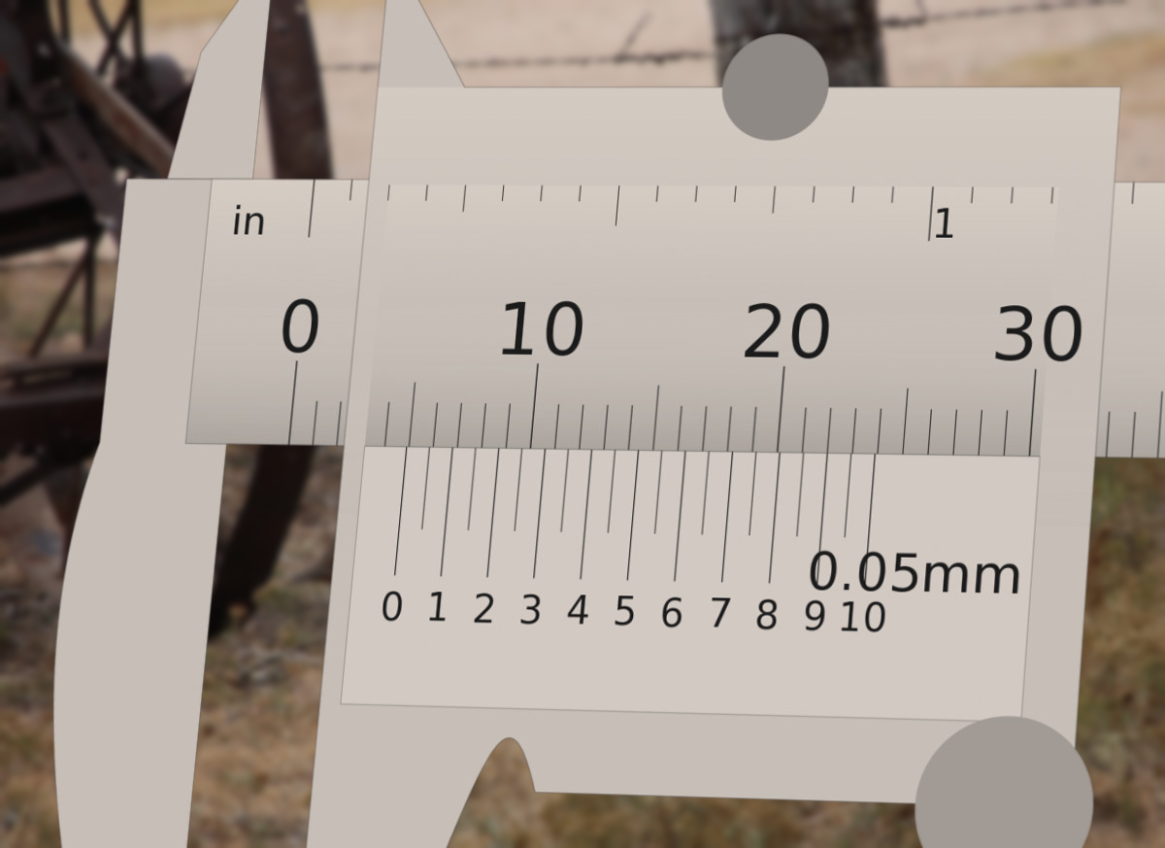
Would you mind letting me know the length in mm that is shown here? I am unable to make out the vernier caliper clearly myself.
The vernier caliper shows 4.90 mm
